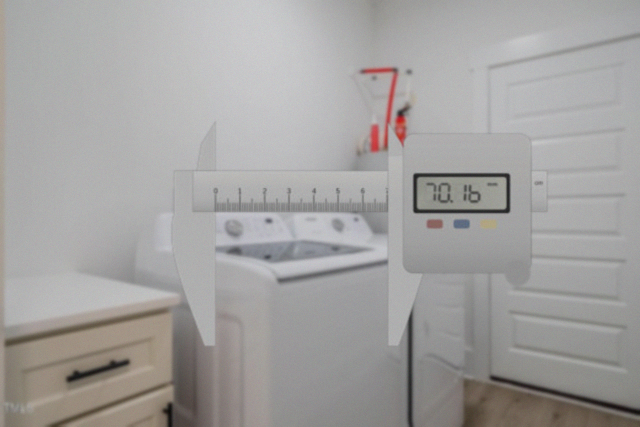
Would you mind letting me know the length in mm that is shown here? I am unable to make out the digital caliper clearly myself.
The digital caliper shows 70.16 mm
